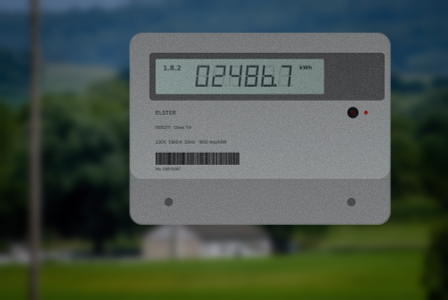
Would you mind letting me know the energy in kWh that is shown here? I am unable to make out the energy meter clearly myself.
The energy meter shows 2486.7 kWh
